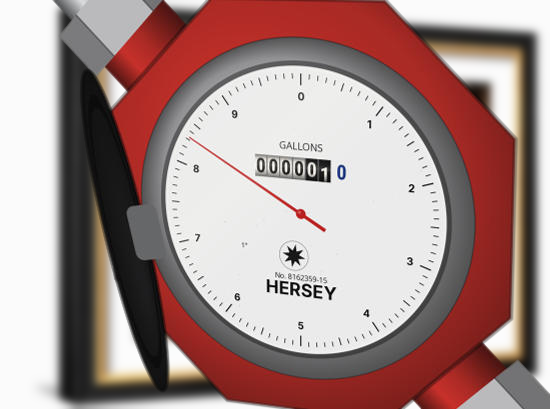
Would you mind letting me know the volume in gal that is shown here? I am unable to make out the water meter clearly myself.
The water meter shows 8.3 gal
